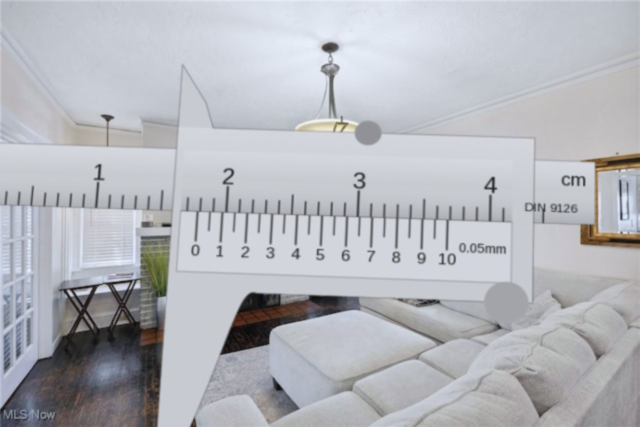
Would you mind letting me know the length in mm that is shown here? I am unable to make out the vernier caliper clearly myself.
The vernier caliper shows 17.8 mm
